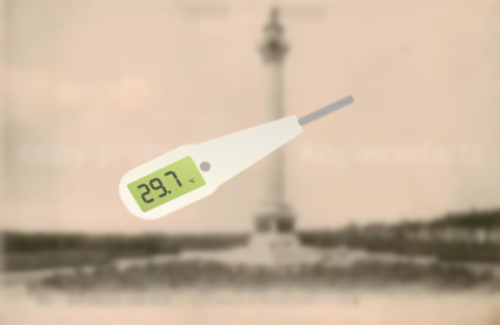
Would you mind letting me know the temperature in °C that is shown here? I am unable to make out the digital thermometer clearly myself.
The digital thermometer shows 29.7 °C
